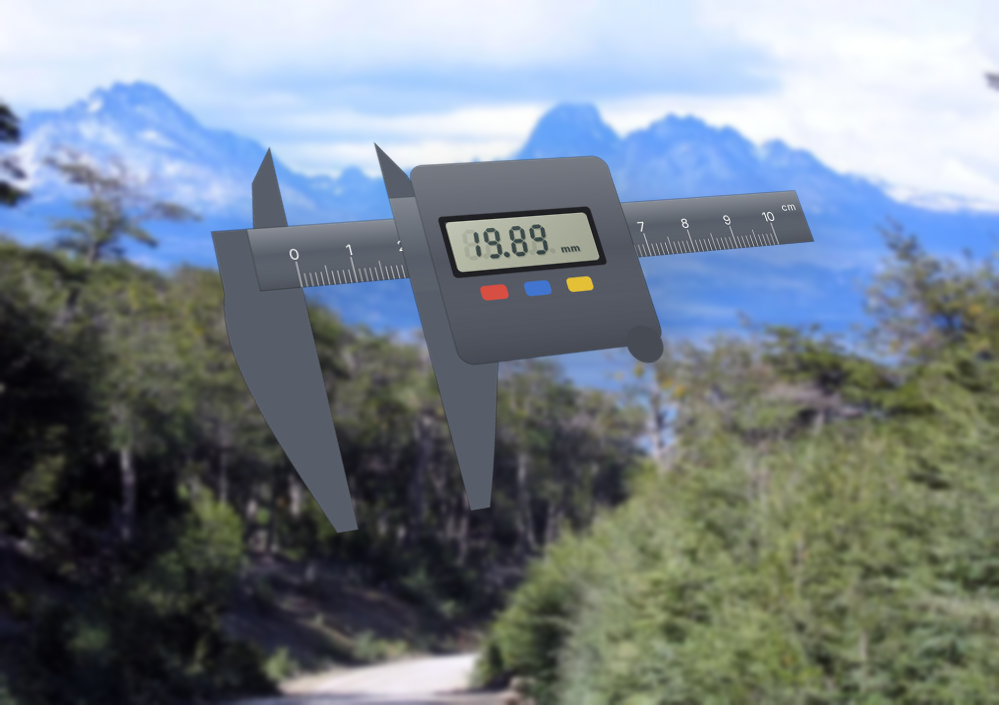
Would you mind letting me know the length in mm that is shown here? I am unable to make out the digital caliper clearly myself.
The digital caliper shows 19.89 mm
